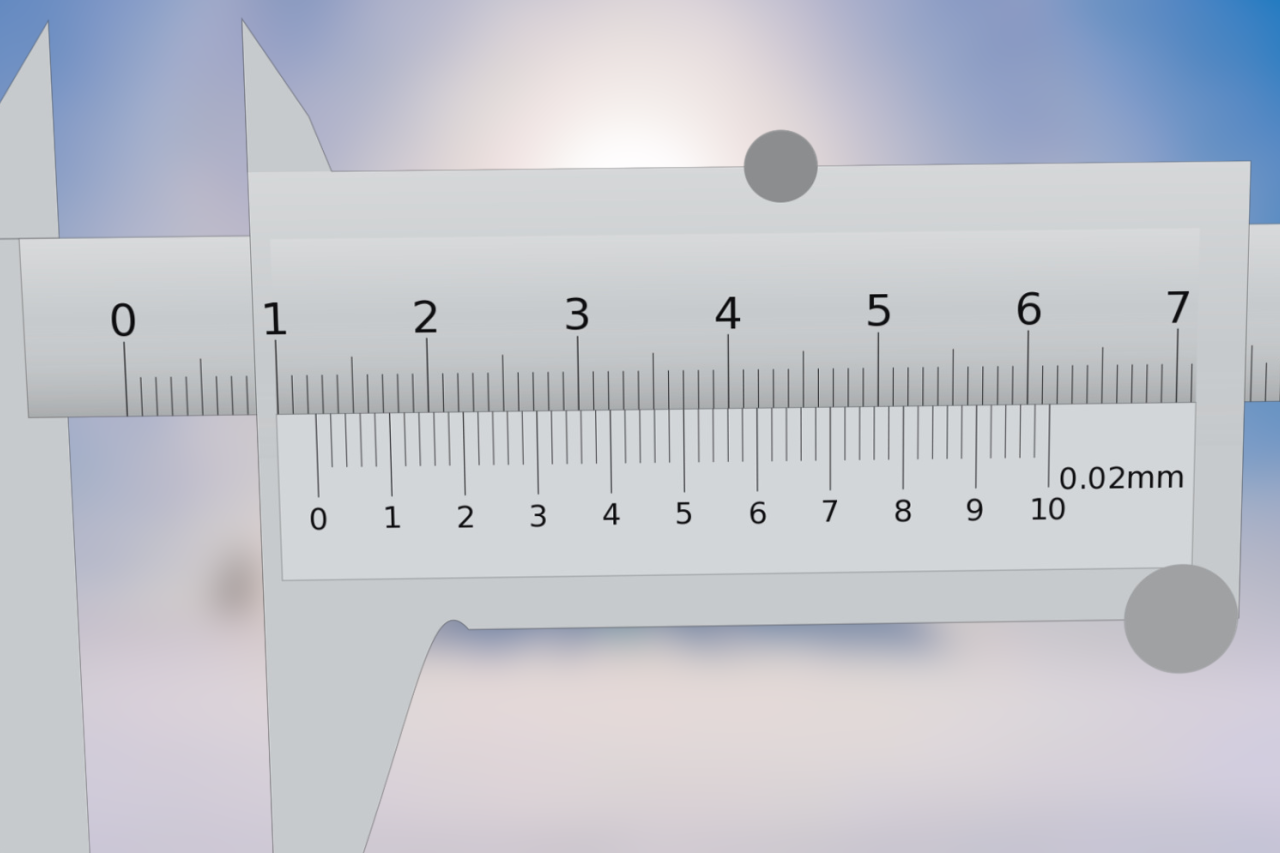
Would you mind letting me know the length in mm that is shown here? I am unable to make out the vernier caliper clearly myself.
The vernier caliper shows 12.5 mm
